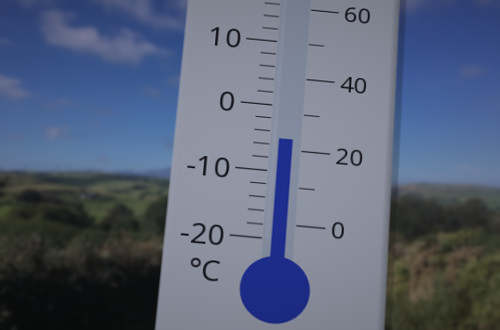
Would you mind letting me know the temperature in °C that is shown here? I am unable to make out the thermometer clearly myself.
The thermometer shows -5 °C
